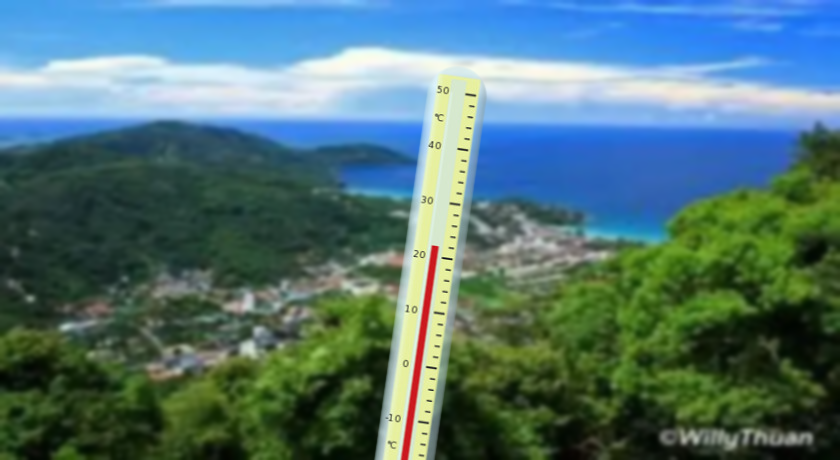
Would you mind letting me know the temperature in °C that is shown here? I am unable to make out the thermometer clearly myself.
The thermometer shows 22 °C
